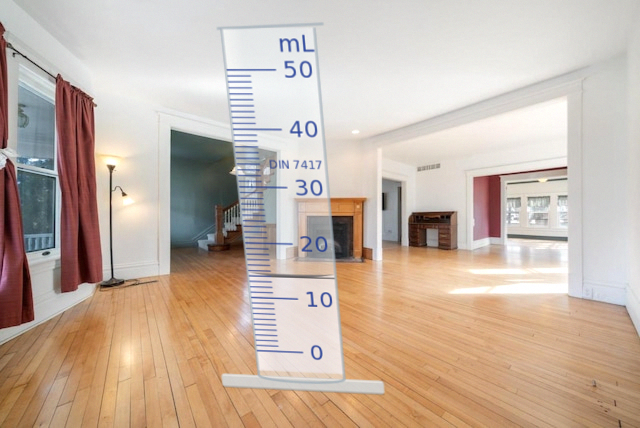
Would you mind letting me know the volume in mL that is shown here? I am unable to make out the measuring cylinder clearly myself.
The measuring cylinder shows 14 mL
